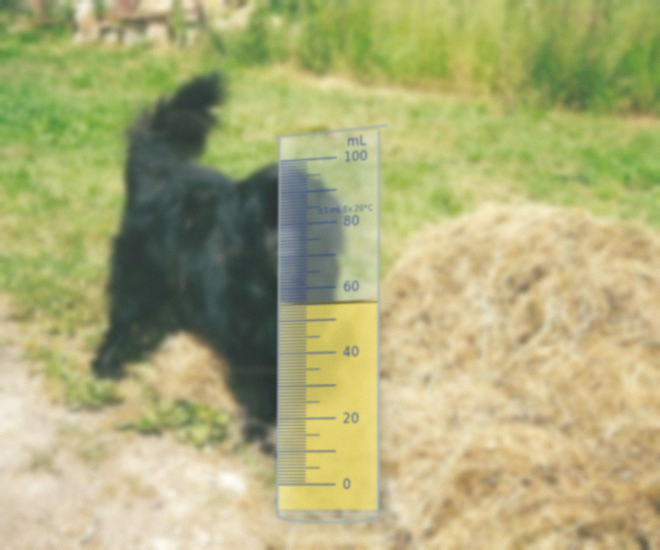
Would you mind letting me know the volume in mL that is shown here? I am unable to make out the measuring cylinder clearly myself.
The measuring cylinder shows 55 mL
